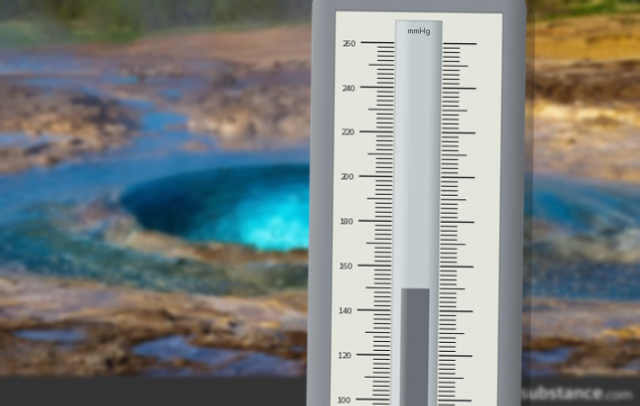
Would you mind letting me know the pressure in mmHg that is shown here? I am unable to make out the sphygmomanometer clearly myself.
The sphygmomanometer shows 150 mmHg
